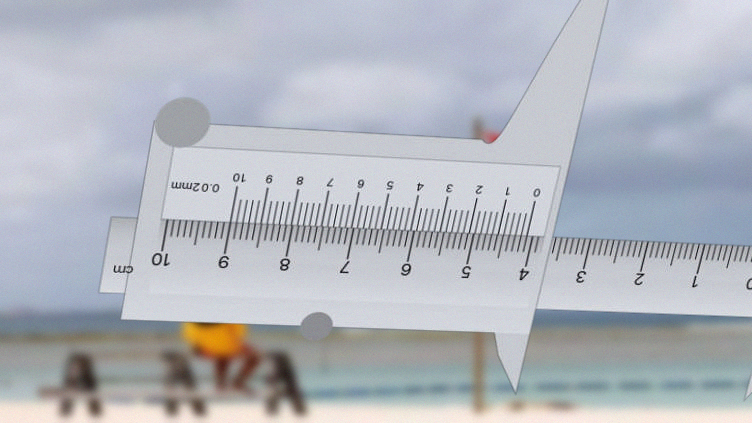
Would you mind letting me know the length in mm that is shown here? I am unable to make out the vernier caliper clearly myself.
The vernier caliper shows 41.0 mm
